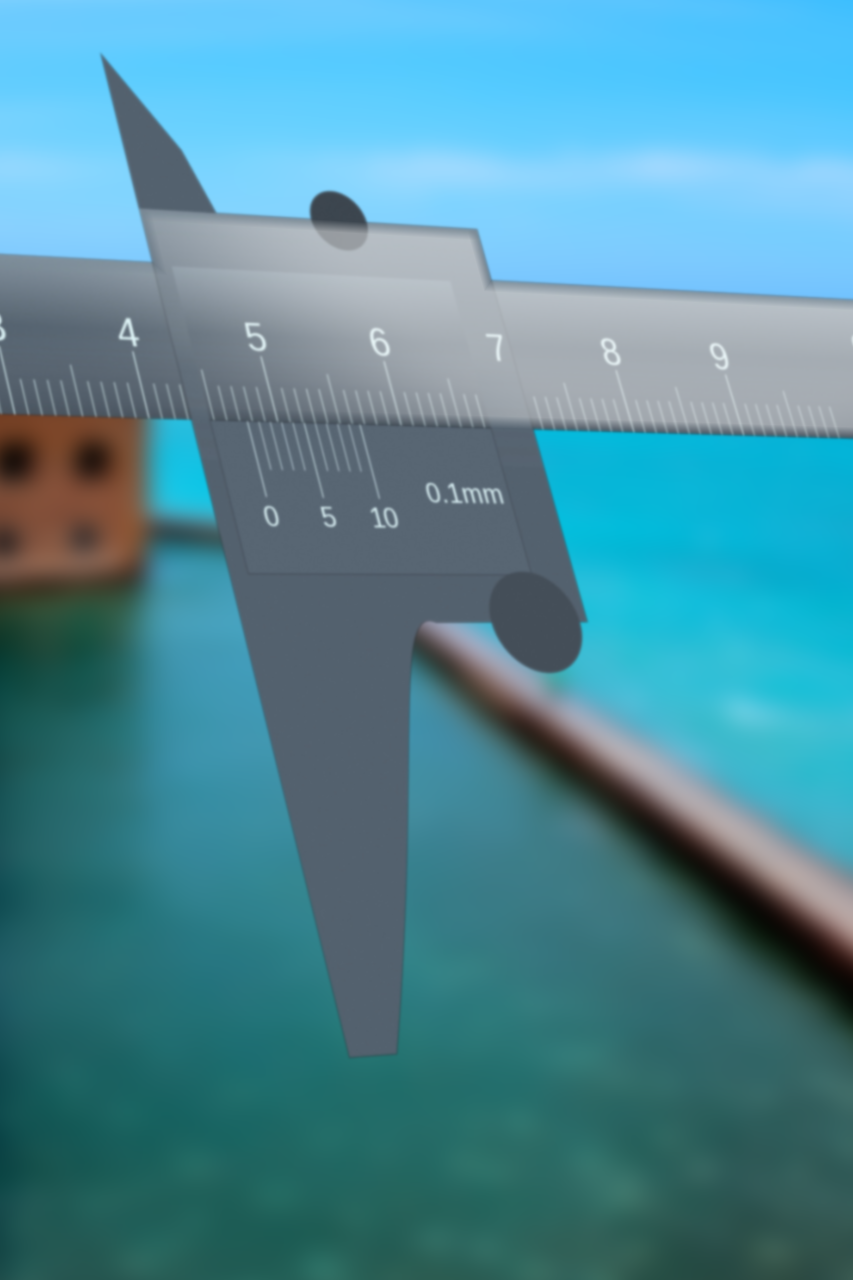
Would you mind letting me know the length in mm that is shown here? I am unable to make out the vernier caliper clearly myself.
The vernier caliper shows 47.6 mm
